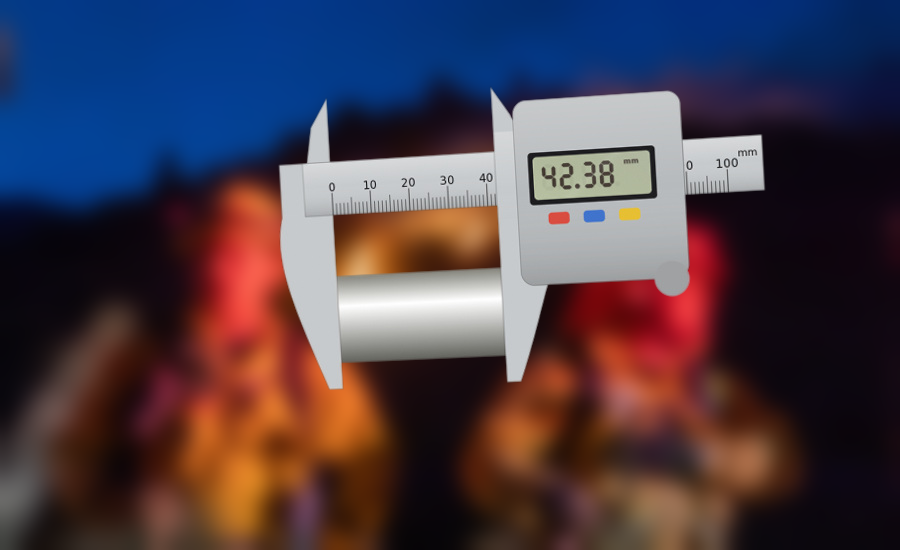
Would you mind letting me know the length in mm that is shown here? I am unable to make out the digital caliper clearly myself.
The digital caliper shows 42.38 mm
